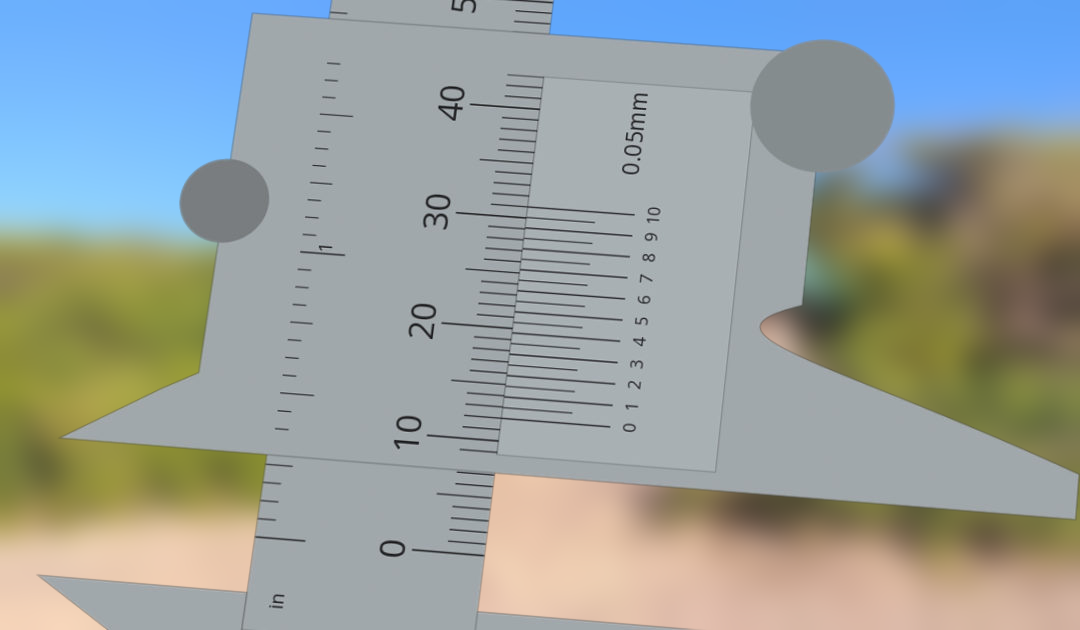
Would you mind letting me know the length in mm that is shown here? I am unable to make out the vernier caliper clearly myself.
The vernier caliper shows 12.0 mm
